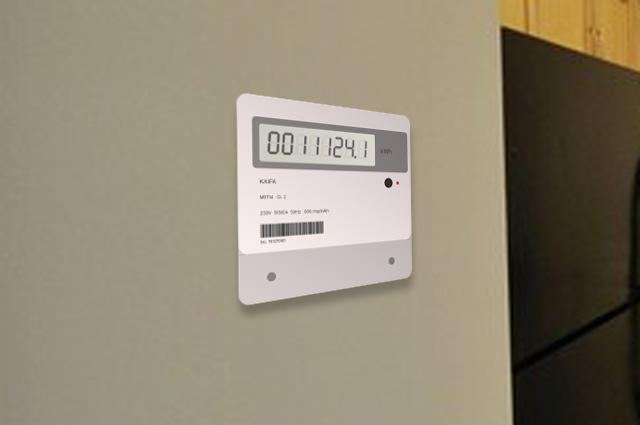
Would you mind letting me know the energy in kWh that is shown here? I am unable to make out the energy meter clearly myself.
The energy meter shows 11124.1 kWh
